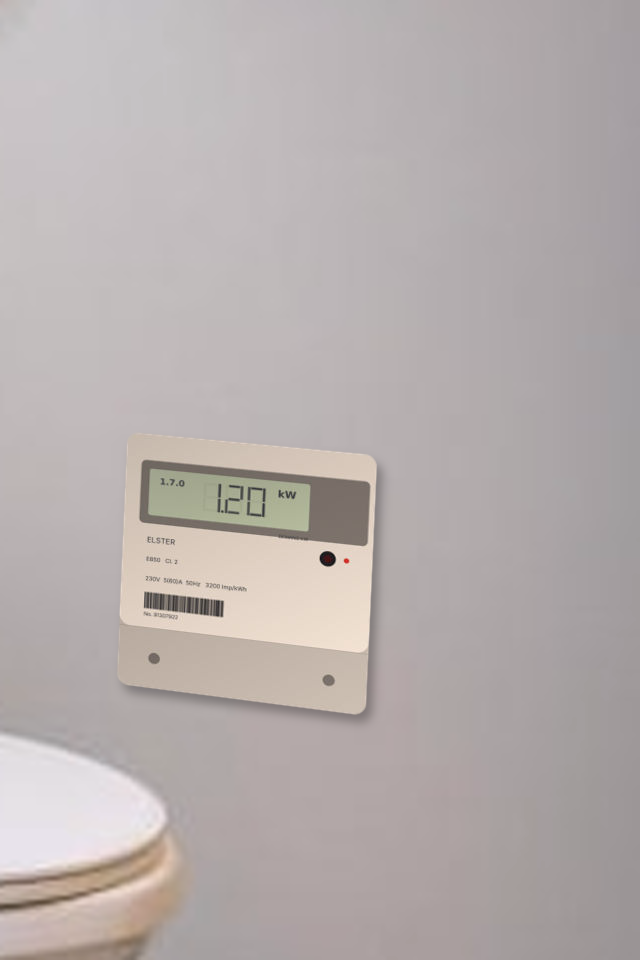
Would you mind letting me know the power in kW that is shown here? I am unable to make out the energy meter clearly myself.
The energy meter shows 1.20 kW
